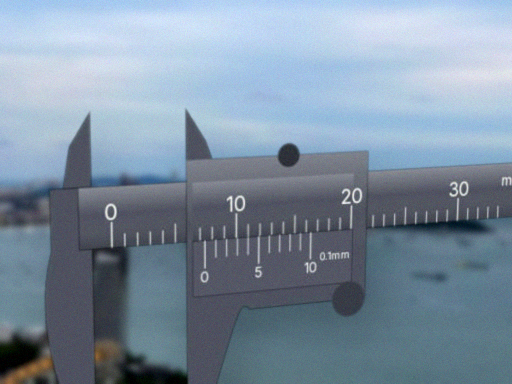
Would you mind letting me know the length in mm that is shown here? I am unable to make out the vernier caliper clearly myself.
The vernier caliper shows 7.4 mm
